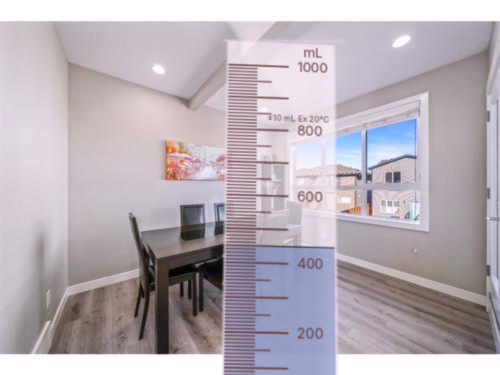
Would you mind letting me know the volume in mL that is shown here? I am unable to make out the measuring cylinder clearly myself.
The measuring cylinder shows 450 mL
